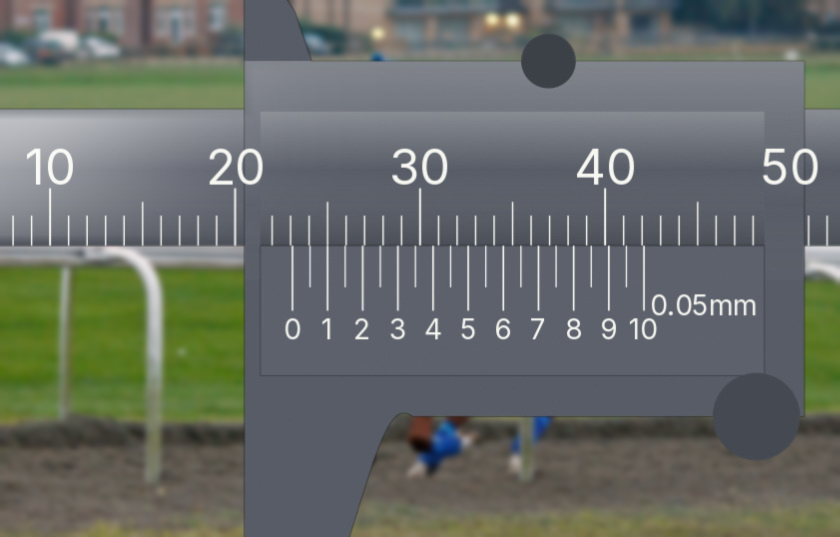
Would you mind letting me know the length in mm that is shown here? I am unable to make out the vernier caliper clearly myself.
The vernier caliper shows 23.1 mm
